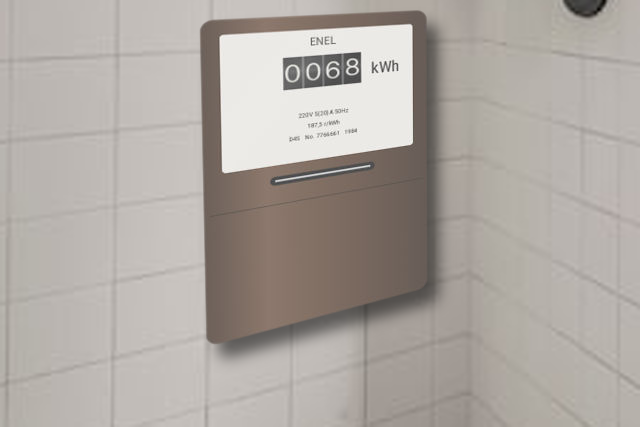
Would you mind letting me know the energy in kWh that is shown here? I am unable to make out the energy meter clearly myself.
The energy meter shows 68 kWh
